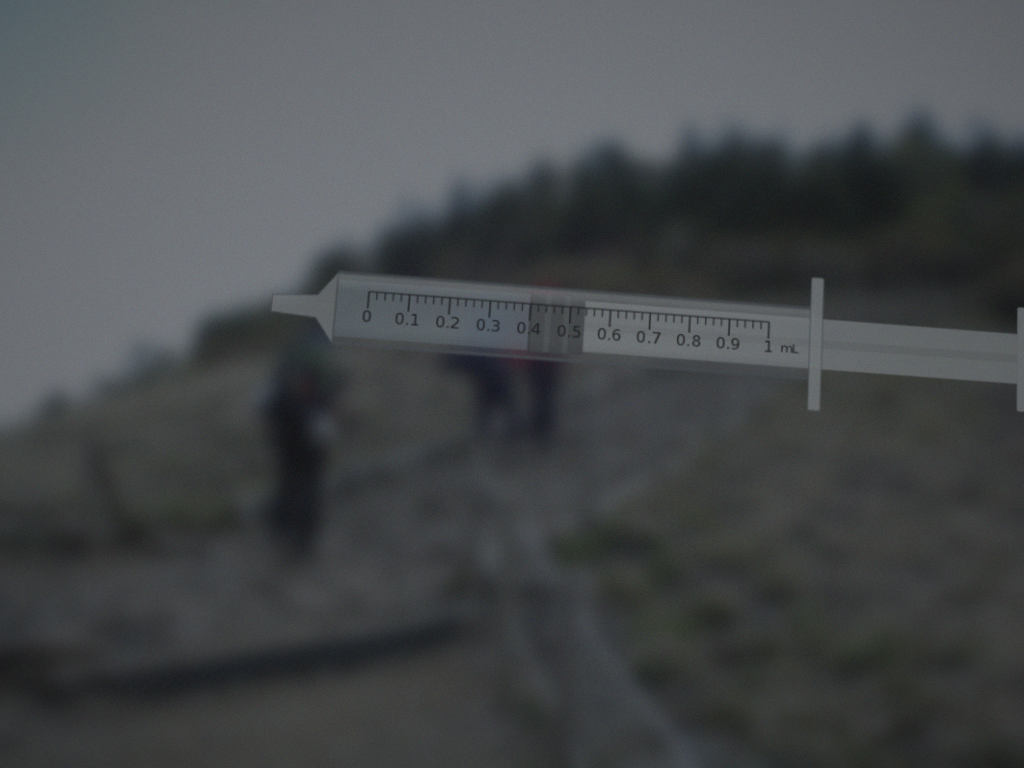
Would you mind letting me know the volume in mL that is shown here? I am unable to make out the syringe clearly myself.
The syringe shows 0.4 mL
